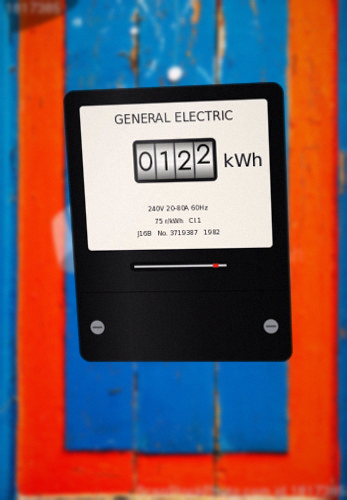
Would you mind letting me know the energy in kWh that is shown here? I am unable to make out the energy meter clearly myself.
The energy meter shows 122 kWh
